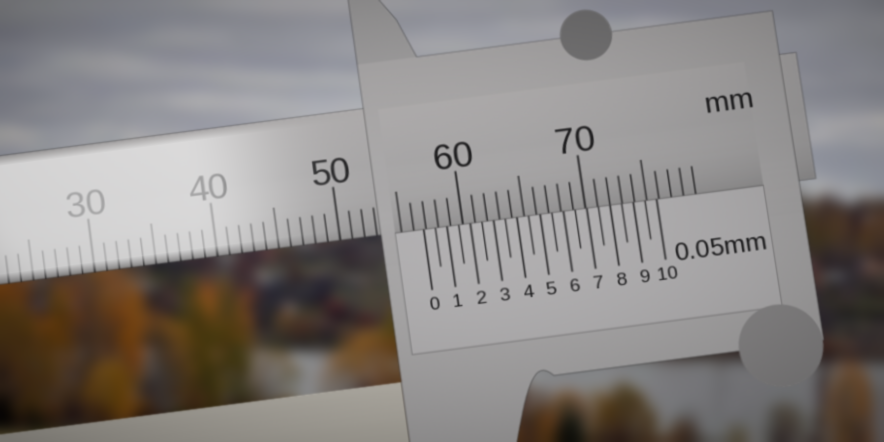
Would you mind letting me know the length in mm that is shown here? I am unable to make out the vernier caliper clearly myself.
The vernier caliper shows 56.8 mm
